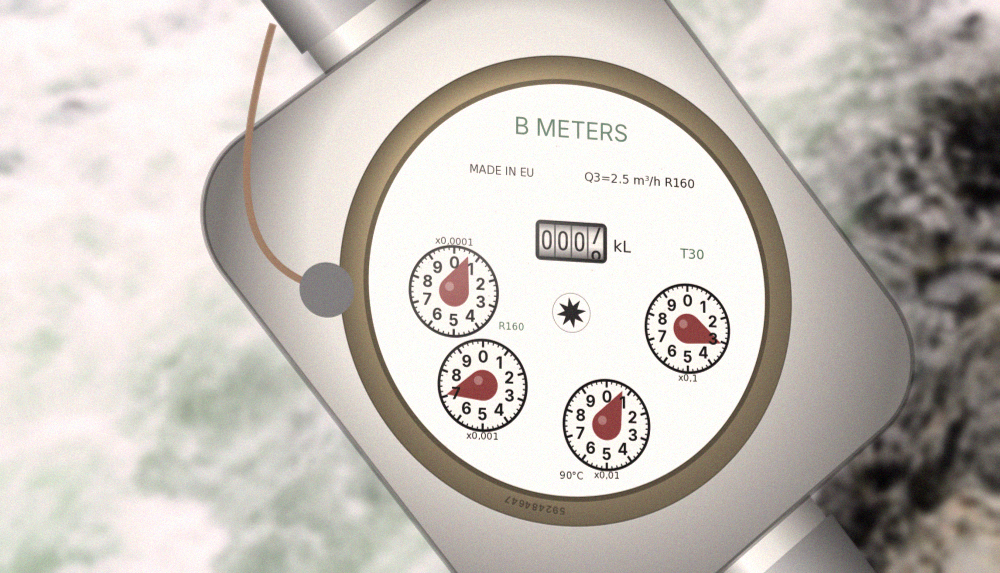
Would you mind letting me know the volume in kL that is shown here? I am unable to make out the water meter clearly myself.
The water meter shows 7.3070 kL
